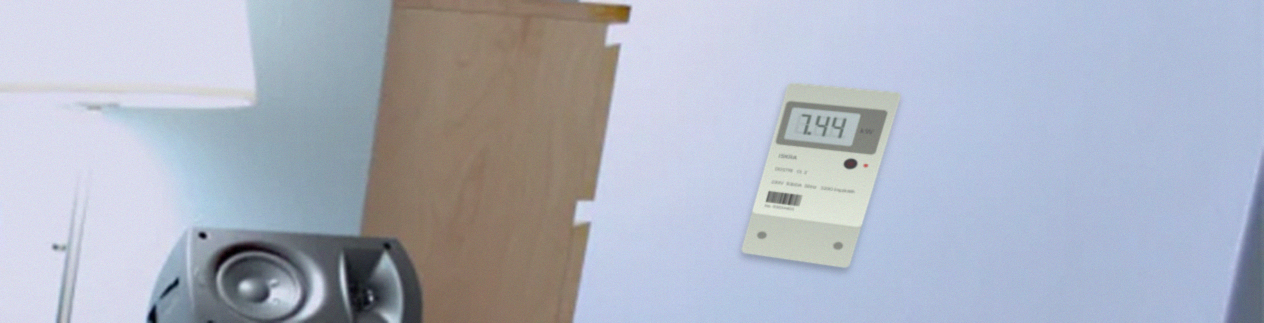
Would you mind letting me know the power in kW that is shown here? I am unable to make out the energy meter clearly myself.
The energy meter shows 7.44 kW
